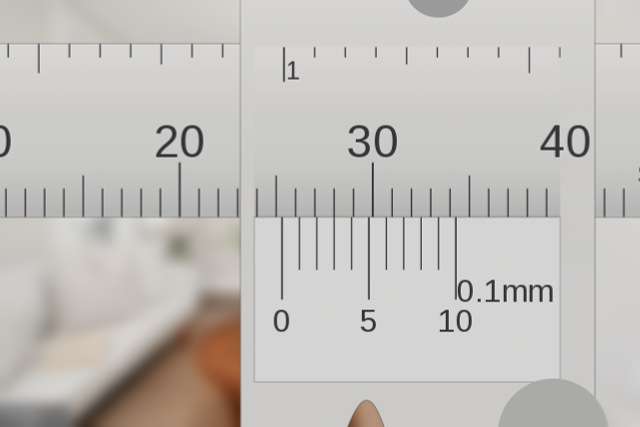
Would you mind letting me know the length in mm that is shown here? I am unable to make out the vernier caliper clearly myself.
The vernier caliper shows 25.3 mm
